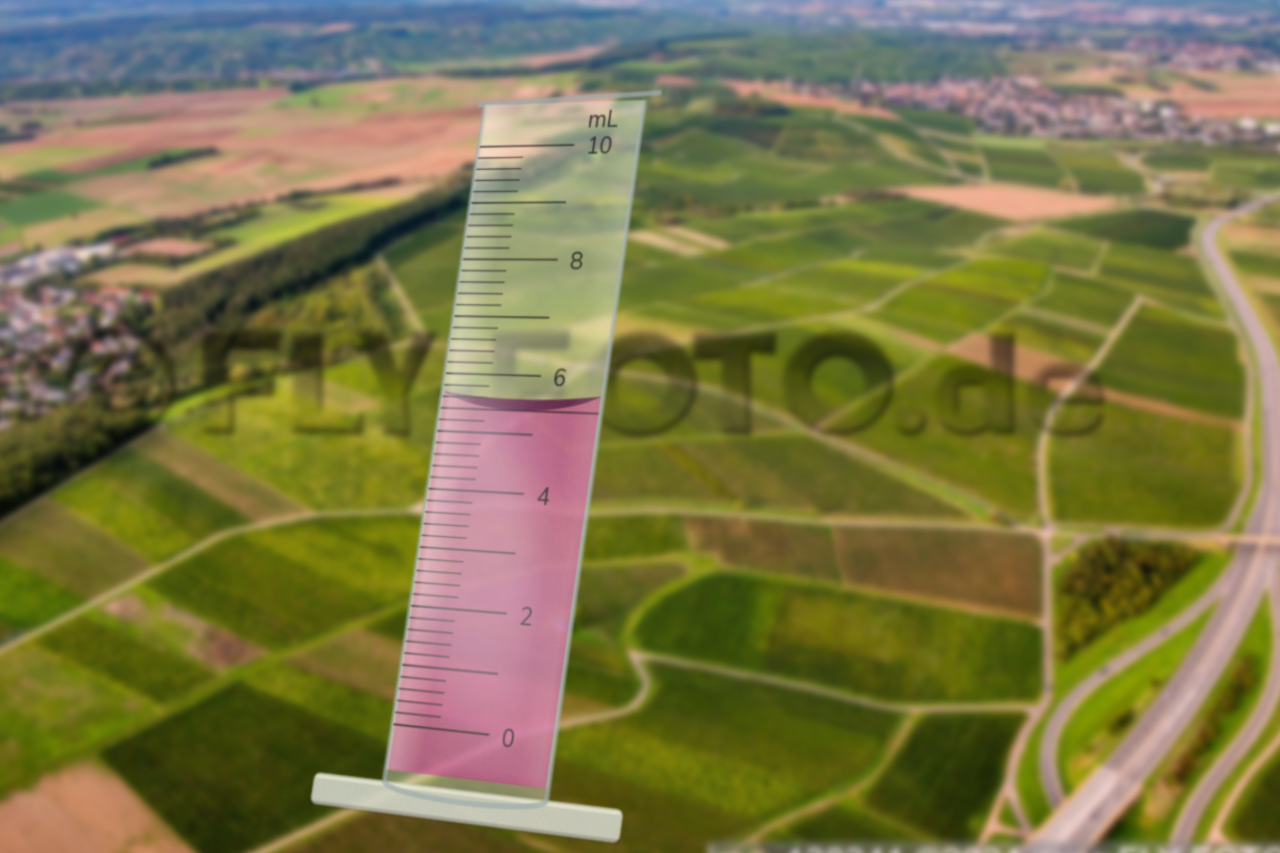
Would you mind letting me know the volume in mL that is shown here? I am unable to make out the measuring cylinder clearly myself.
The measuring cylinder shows 5.4 mL
